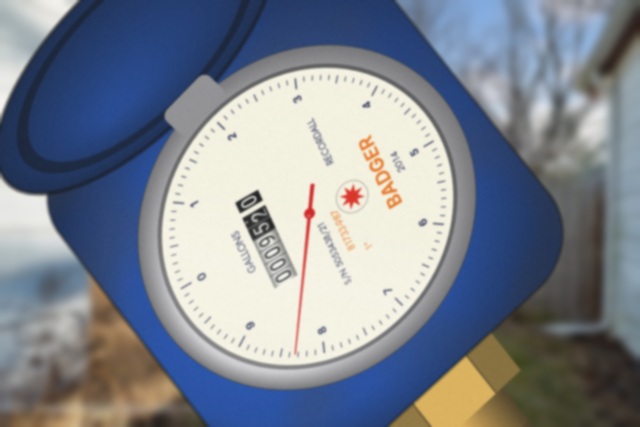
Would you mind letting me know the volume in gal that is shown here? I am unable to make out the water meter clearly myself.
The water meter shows 9518.3 gal
